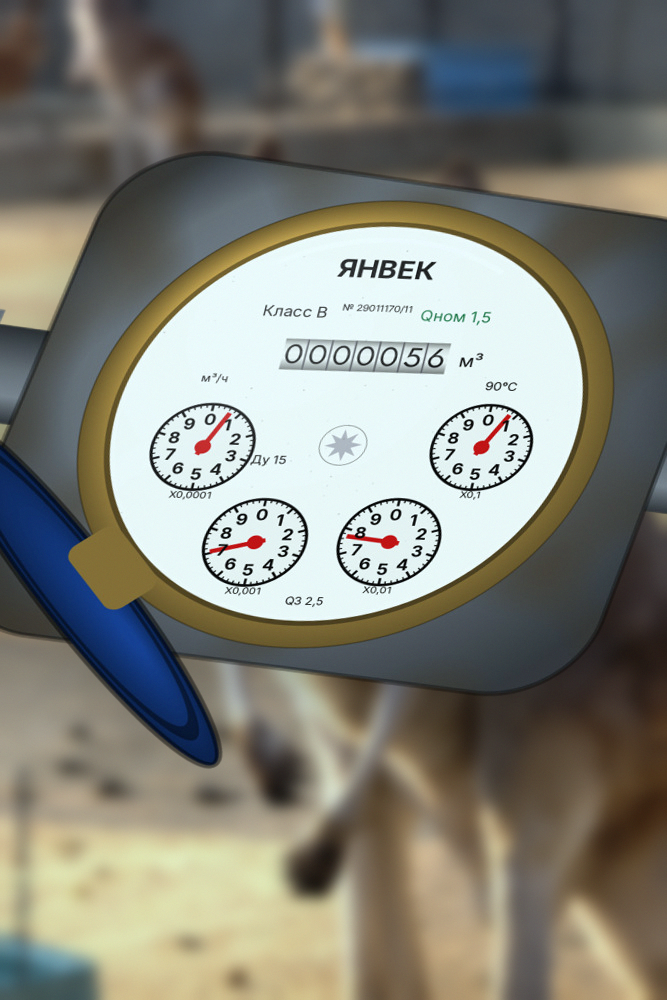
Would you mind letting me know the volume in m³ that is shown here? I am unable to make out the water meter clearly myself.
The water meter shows 56.0770 m³
